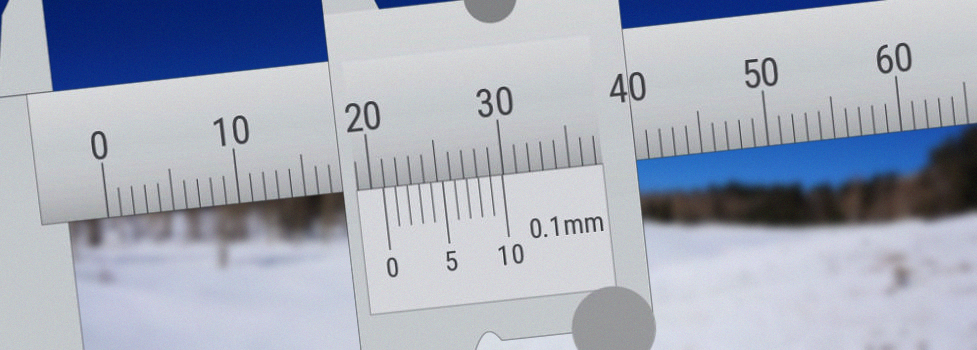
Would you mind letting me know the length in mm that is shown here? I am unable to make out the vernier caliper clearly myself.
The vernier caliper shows 20.9 mm
